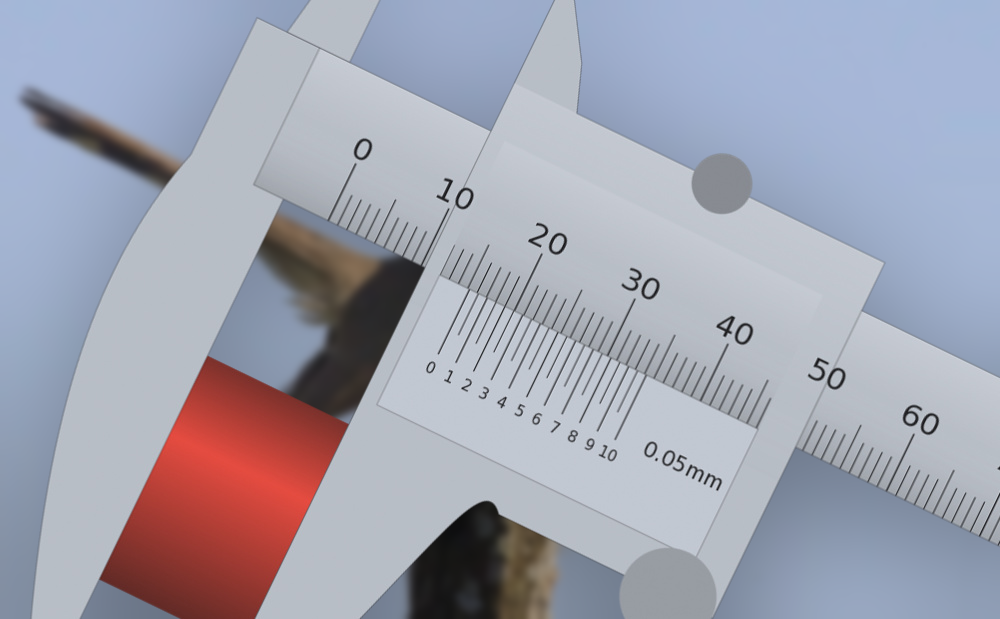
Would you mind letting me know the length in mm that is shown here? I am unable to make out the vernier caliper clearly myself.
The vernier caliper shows 15.2 mm
